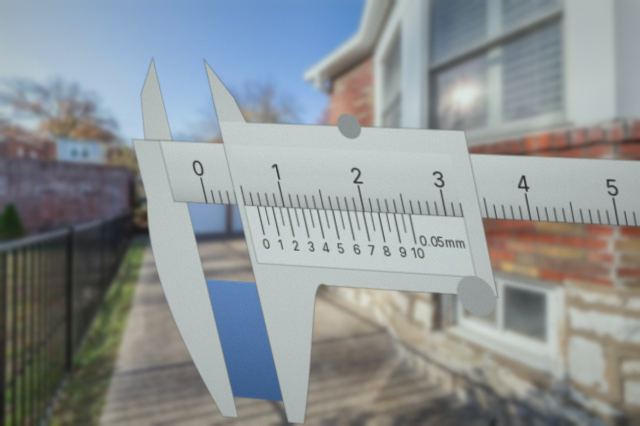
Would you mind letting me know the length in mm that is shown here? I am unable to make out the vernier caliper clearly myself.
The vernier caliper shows 6.6 mm
